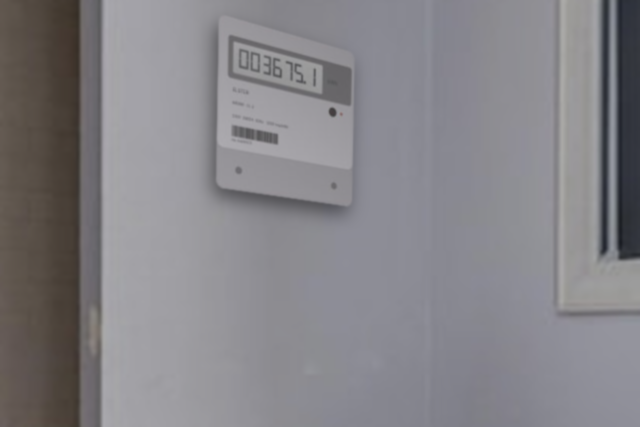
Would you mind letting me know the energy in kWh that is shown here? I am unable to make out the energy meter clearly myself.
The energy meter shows 3675.1 kWh
